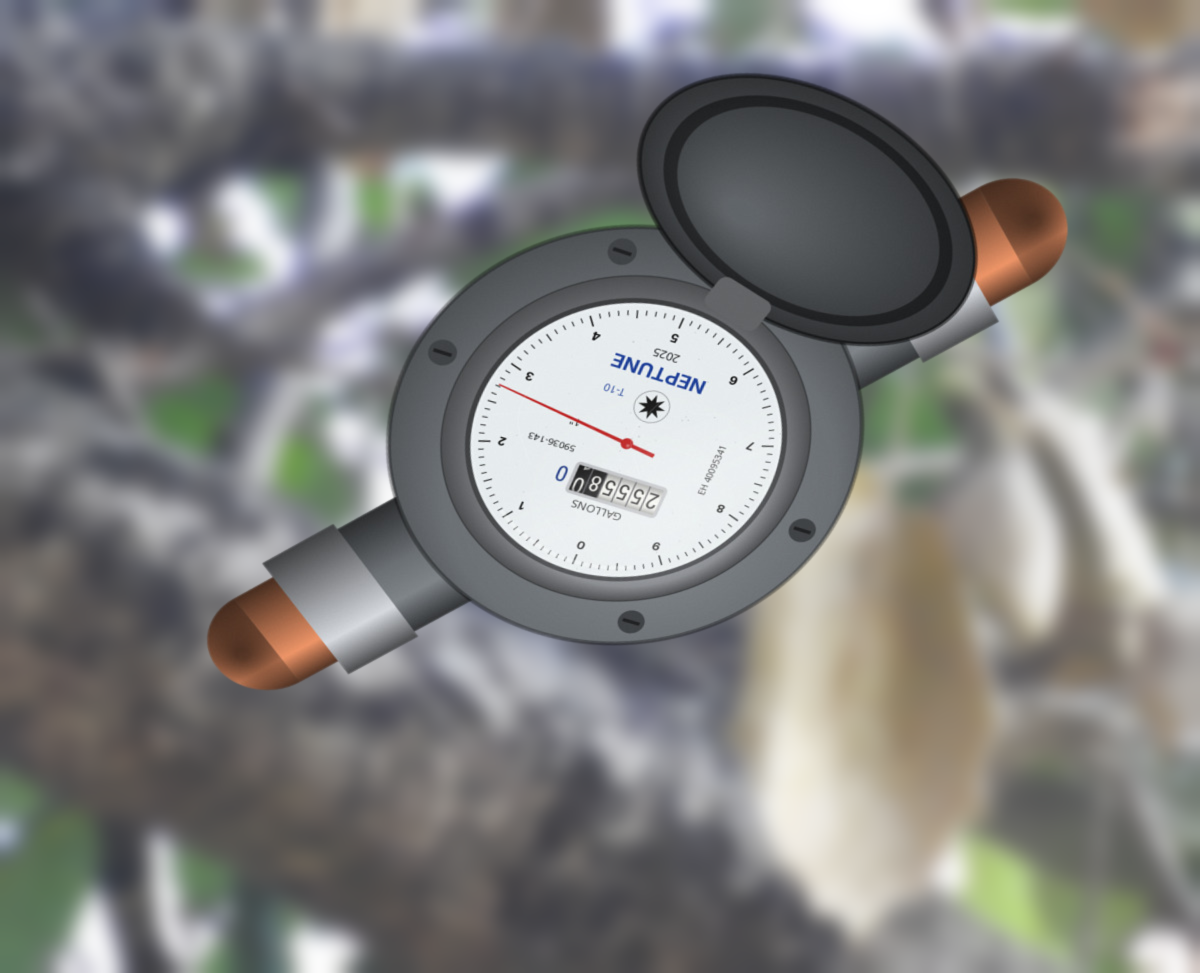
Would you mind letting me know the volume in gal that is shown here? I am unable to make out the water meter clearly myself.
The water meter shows 2555802.7 gal
